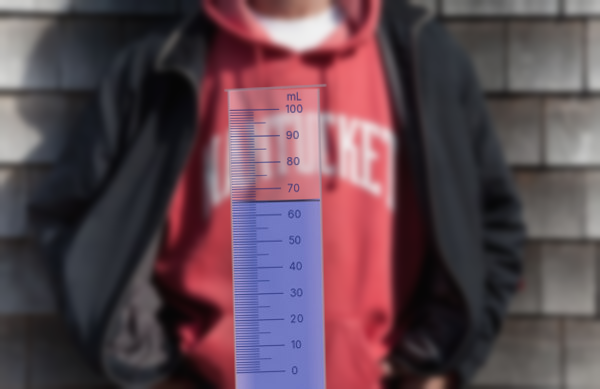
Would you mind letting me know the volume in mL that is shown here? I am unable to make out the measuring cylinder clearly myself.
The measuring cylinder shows 65 mL
